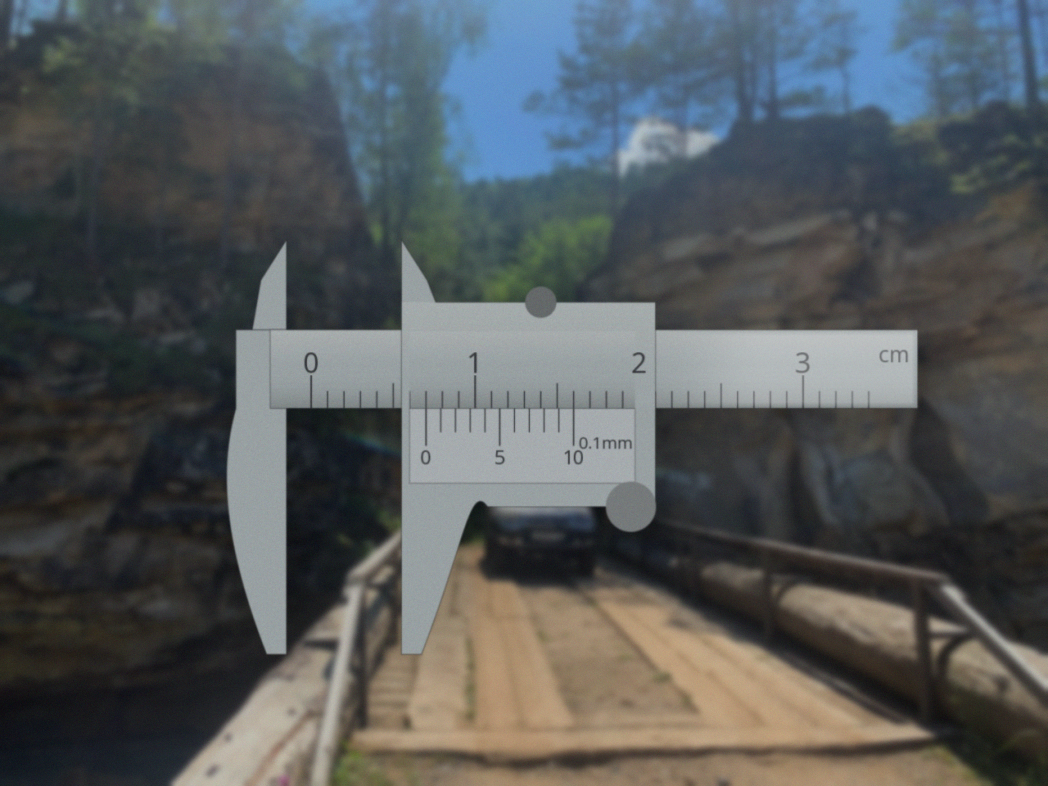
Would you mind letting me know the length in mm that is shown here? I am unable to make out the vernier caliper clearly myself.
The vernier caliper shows 7.0 mm
